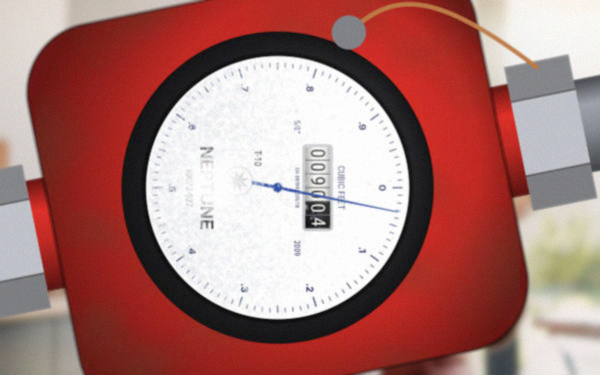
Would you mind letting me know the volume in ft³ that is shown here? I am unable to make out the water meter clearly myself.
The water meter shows 9004.03 ft³
